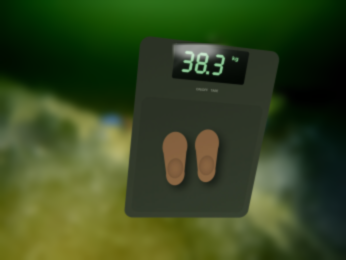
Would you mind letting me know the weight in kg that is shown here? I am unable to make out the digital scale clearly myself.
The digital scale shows 38.3 kg
